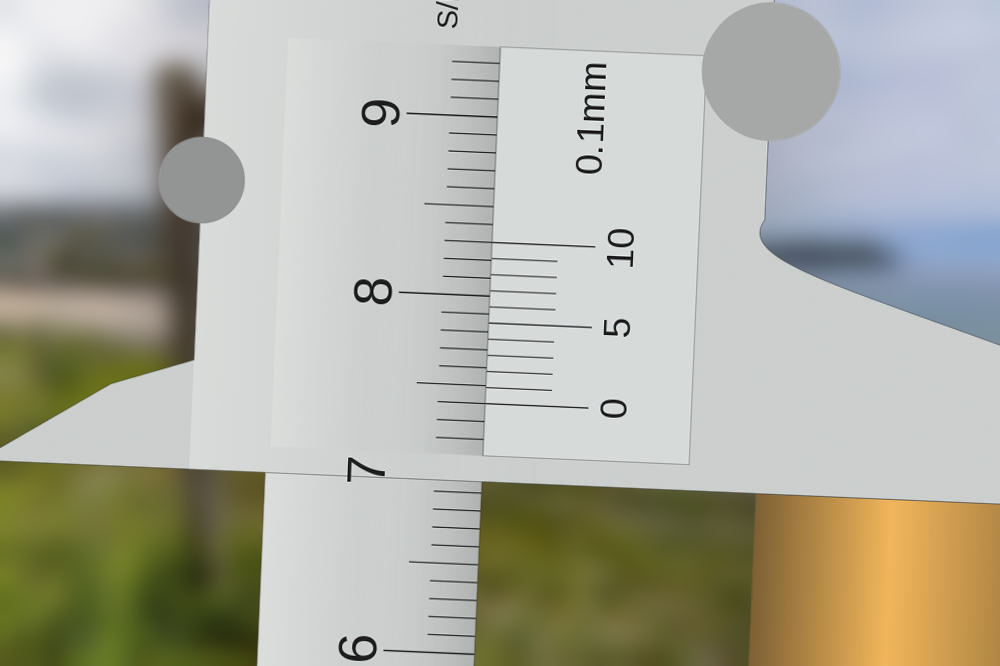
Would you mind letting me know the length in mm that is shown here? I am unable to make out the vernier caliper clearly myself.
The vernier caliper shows 74.0 mm
